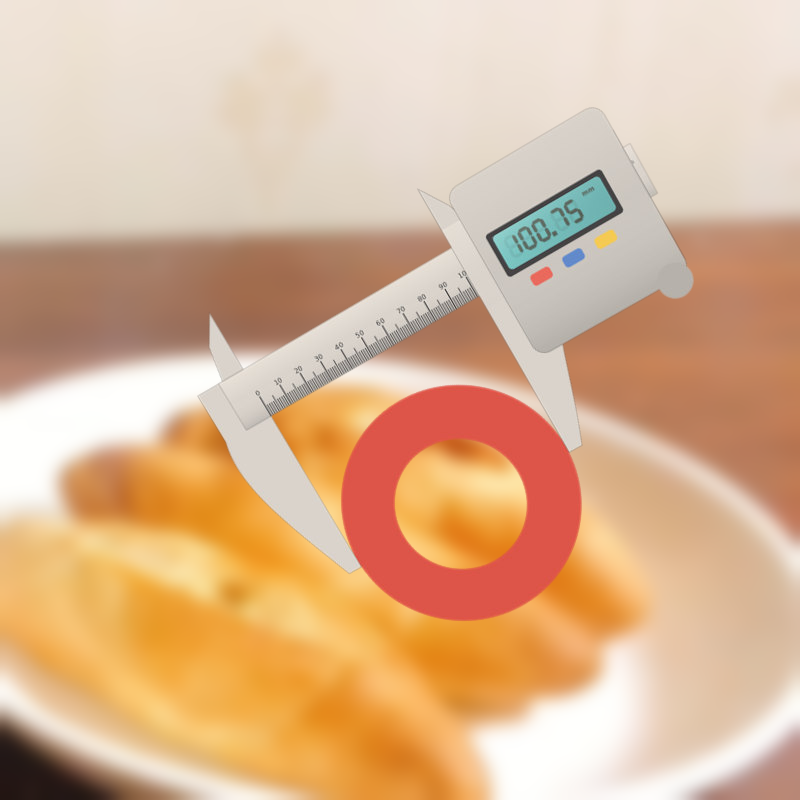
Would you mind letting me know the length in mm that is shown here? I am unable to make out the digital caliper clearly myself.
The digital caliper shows 100.75 mm
